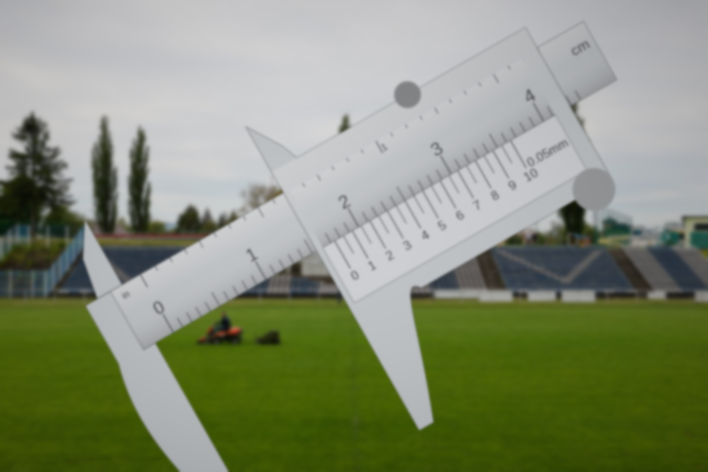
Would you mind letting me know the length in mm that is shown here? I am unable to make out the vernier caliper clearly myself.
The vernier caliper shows 17.4 mm
